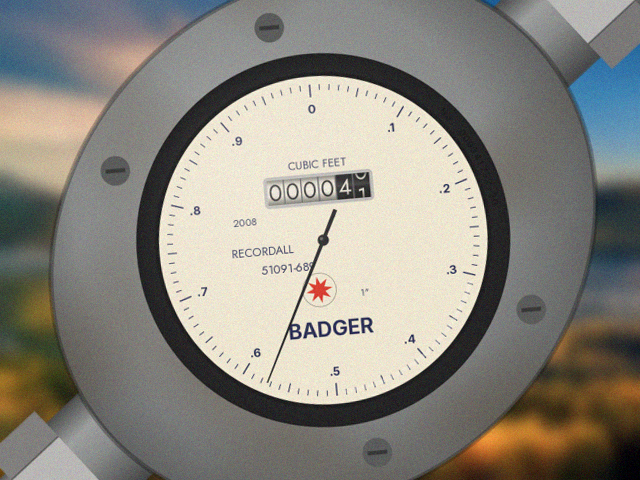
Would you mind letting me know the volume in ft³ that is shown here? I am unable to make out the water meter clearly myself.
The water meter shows 40.57 ft³
